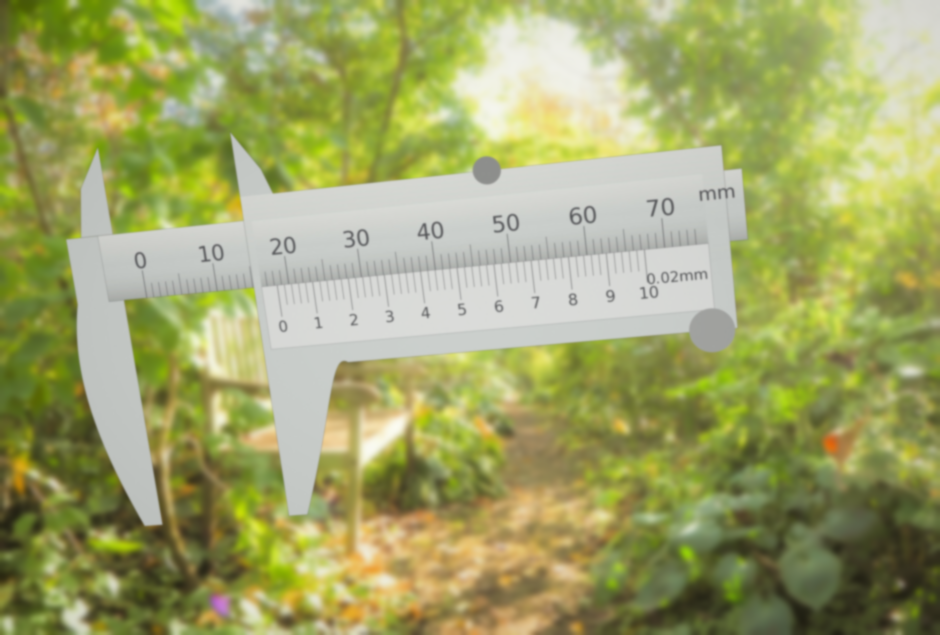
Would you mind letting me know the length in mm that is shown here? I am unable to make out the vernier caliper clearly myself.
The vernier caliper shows 18.4 mm
